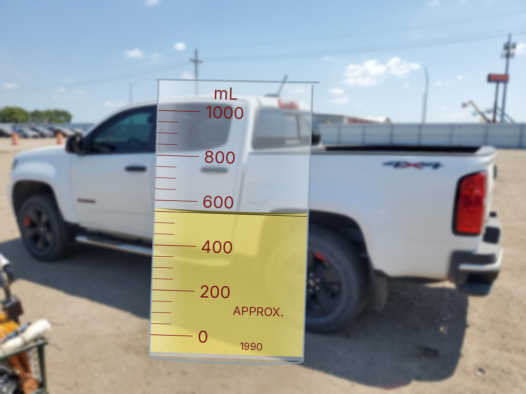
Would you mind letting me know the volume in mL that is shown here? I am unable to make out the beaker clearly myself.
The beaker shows 550 mL
